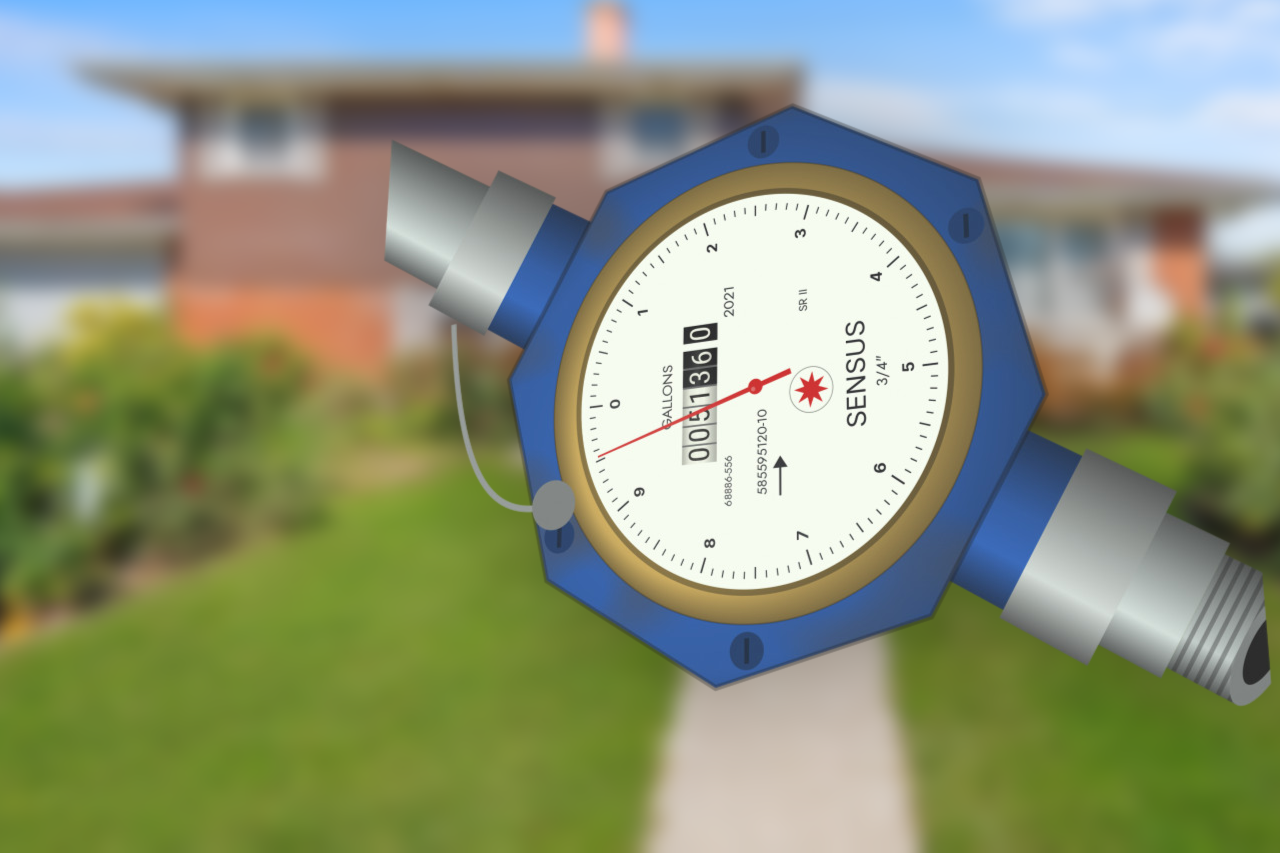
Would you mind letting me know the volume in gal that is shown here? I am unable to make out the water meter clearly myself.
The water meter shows 51359.5 gal
